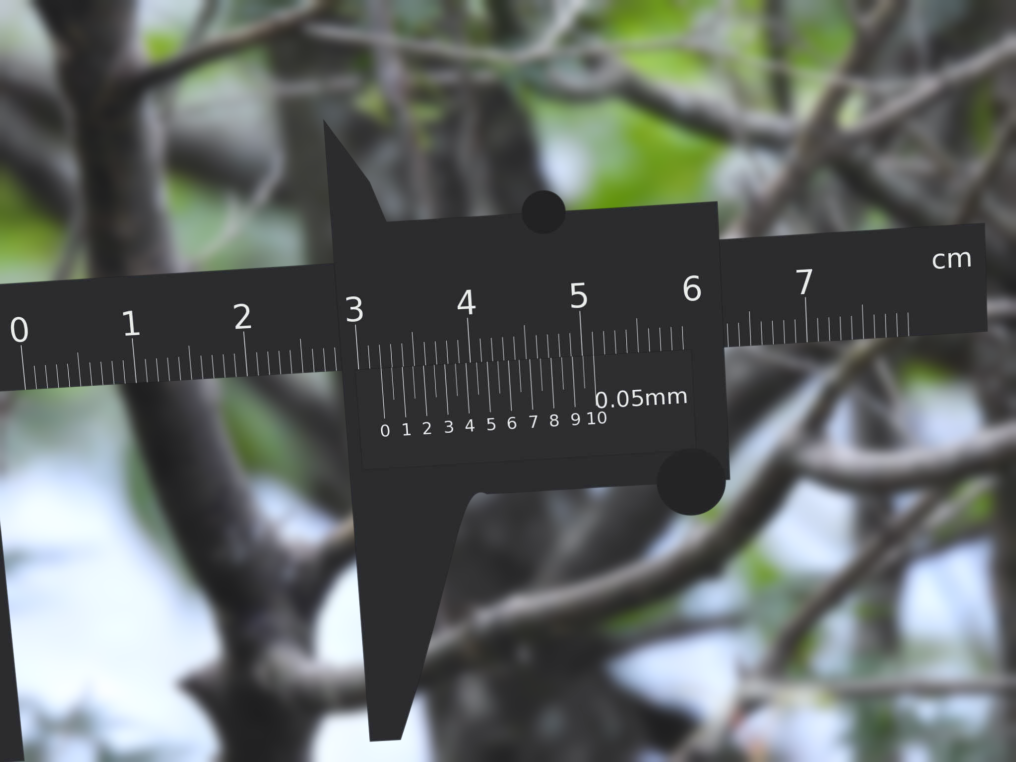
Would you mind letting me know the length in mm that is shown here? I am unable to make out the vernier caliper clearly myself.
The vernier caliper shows 32.0 mm
